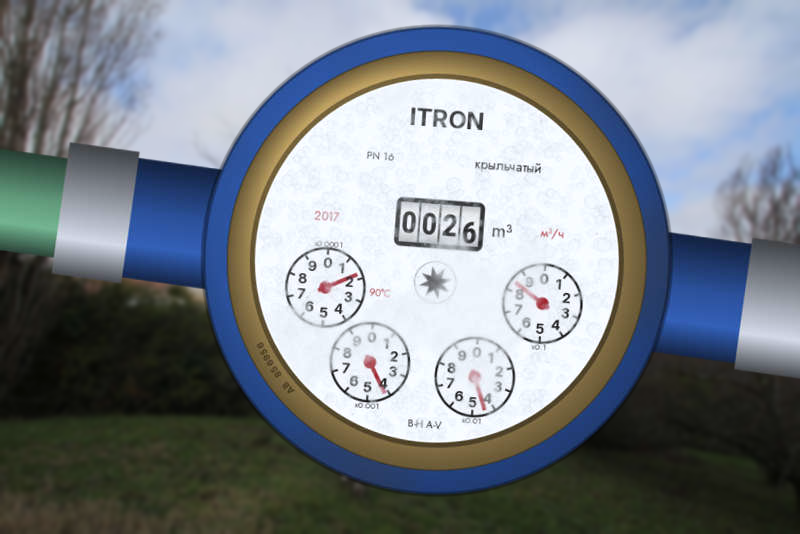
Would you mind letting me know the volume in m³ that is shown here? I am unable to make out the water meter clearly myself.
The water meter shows 25.8441 m³
